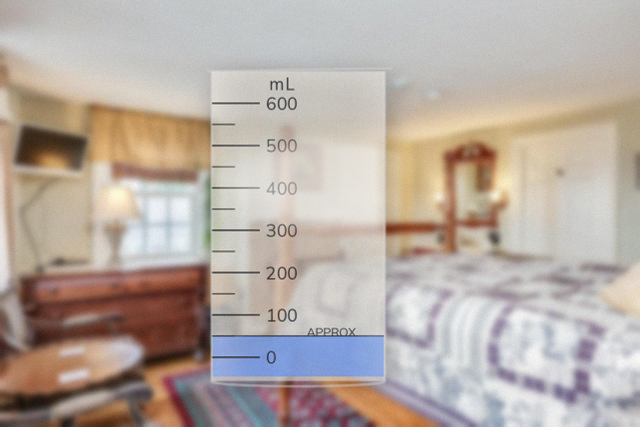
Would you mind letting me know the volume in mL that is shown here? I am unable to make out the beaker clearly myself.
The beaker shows 50 mL
